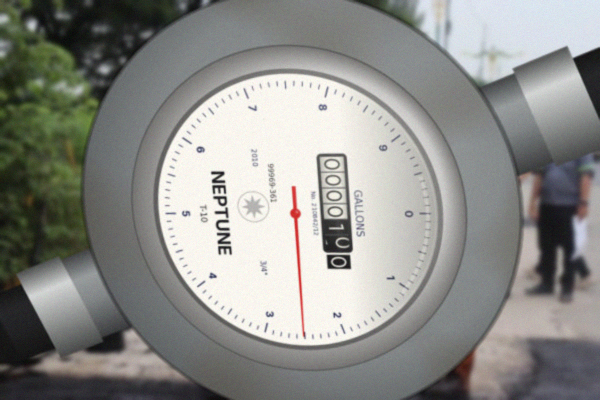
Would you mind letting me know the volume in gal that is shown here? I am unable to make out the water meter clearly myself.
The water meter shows 102.5 gal
